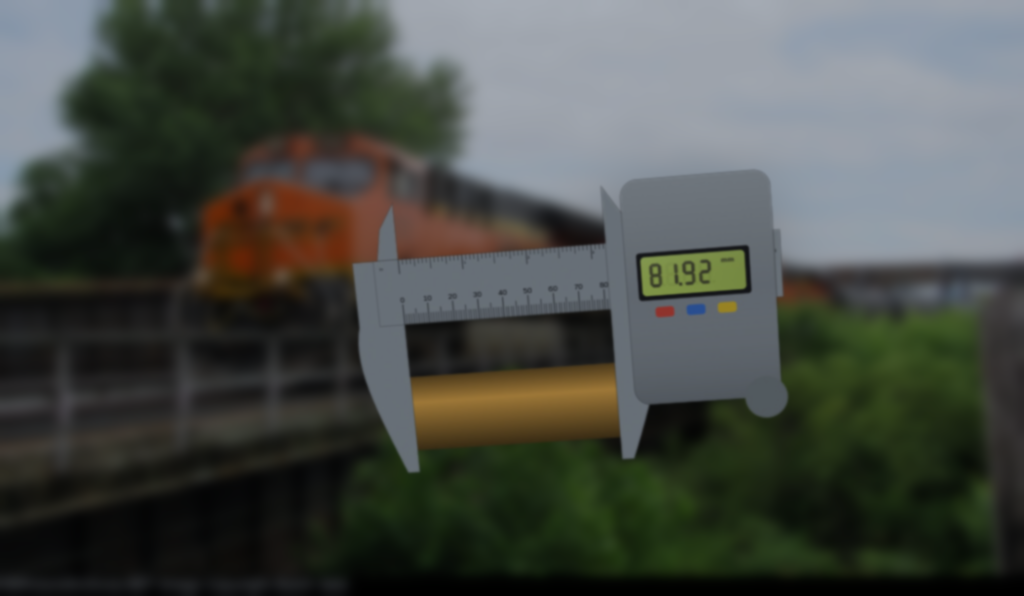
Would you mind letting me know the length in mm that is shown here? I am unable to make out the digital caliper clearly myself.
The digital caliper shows 81.92 mm
